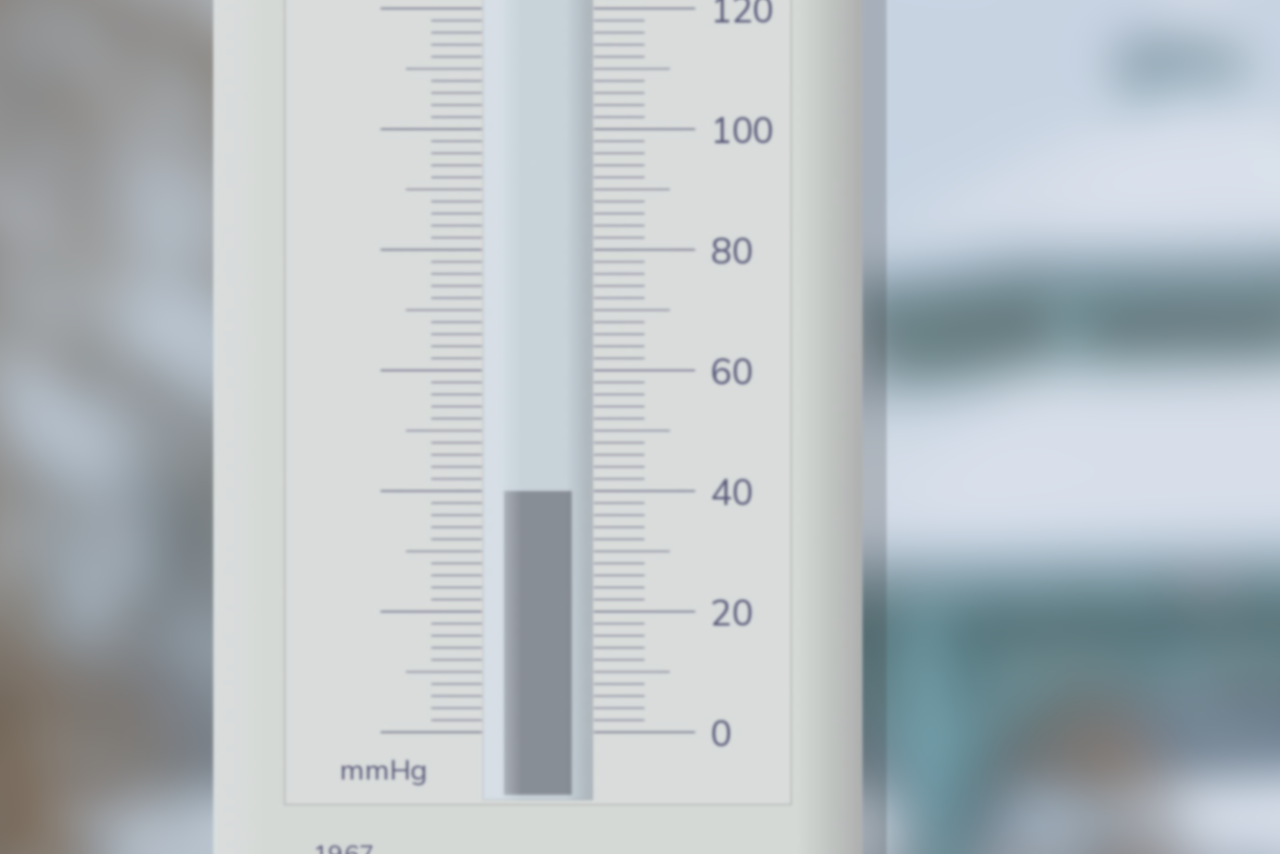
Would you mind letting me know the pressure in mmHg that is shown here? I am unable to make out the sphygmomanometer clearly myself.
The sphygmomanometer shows 40 mmHg
